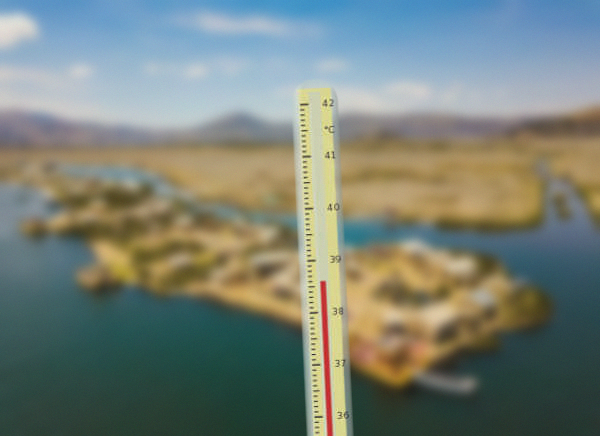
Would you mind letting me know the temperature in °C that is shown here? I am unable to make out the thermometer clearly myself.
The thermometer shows 38.6 °C
